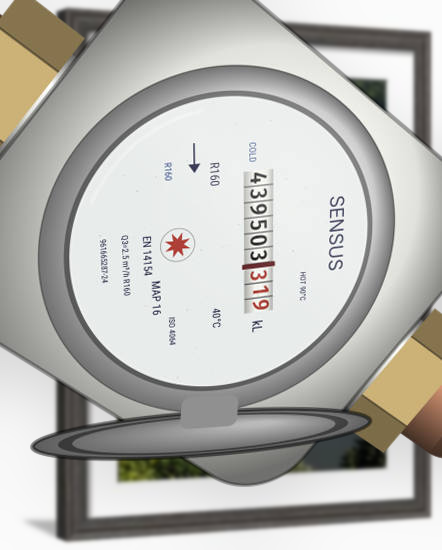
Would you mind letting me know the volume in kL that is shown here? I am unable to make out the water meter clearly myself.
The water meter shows 439503.319 kL
